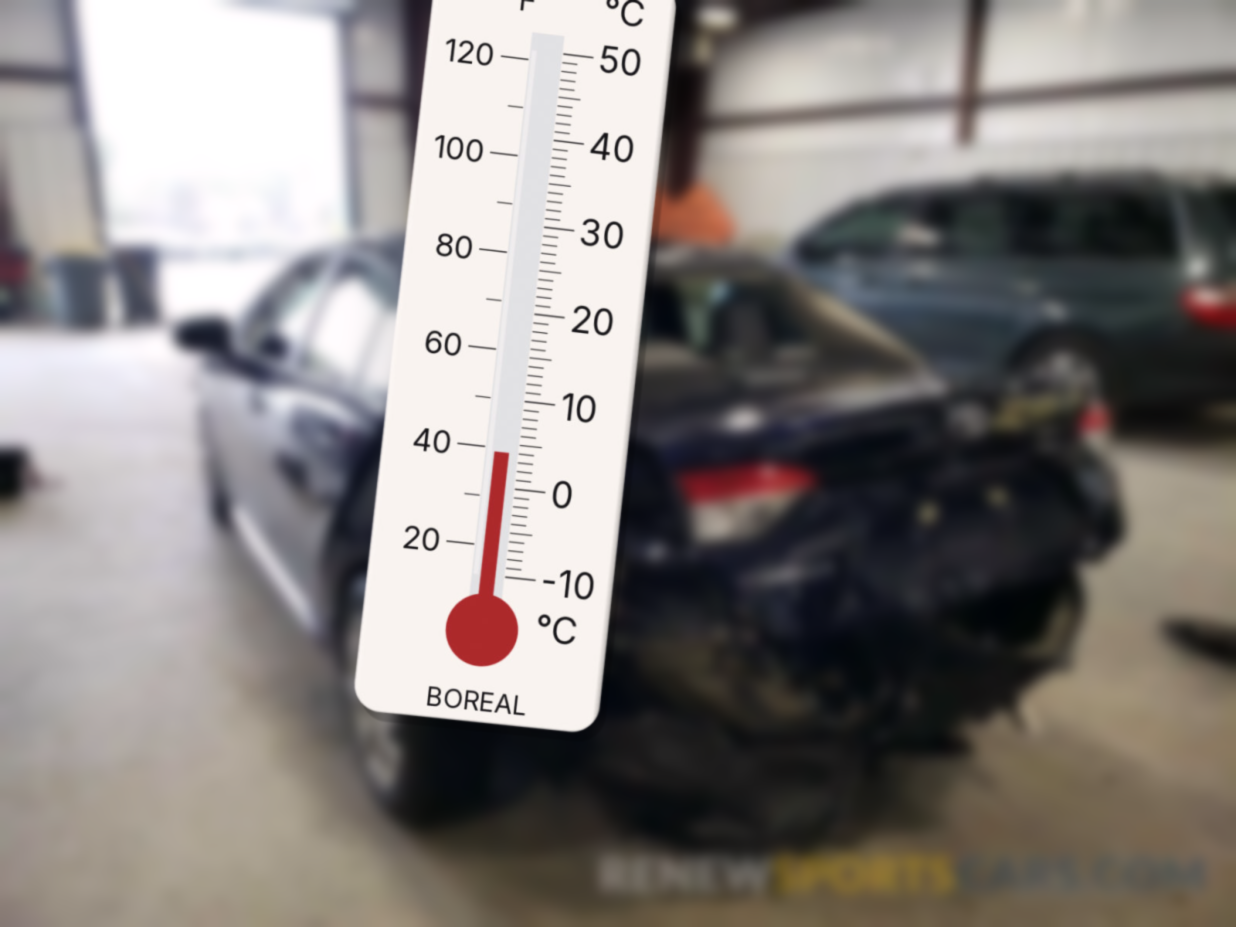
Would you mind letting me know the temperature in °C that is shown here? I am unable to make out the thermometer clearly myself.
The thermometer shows 4 °C
